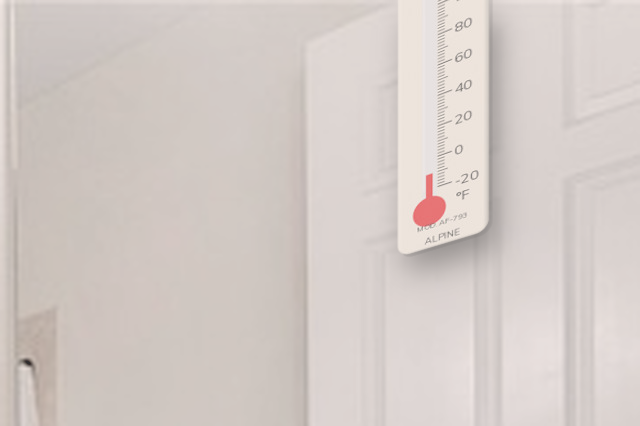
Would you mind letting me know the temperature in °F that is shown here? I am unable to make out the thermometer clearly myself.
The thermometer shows -10 °F
